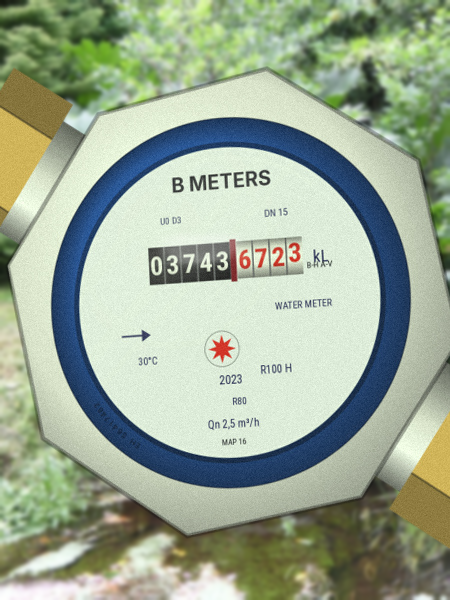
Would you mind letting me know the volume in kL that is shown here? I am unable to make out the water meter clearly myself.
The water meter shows 3743.6723 kL
